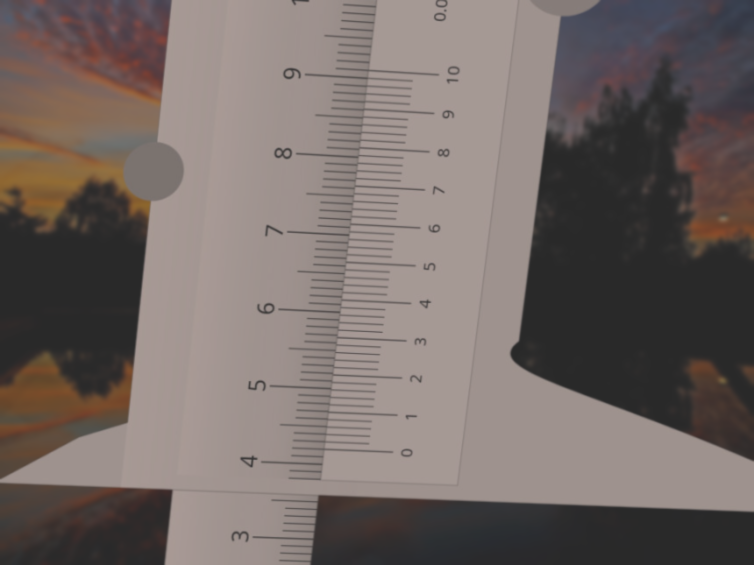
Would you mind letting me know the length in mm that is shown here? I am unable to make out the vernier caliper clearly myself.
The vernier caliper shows 42.0 mm
